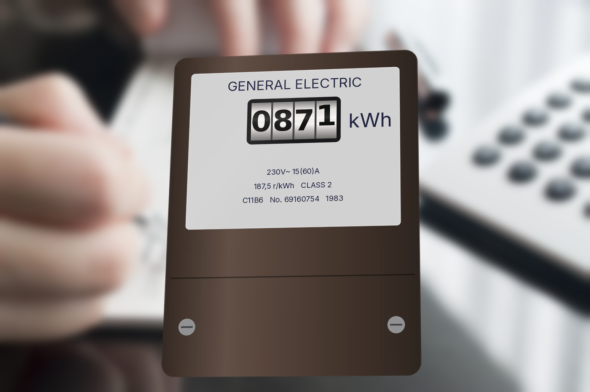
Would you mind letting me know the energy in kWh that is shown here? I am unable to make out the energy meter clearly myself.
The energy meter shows 871 kWh
